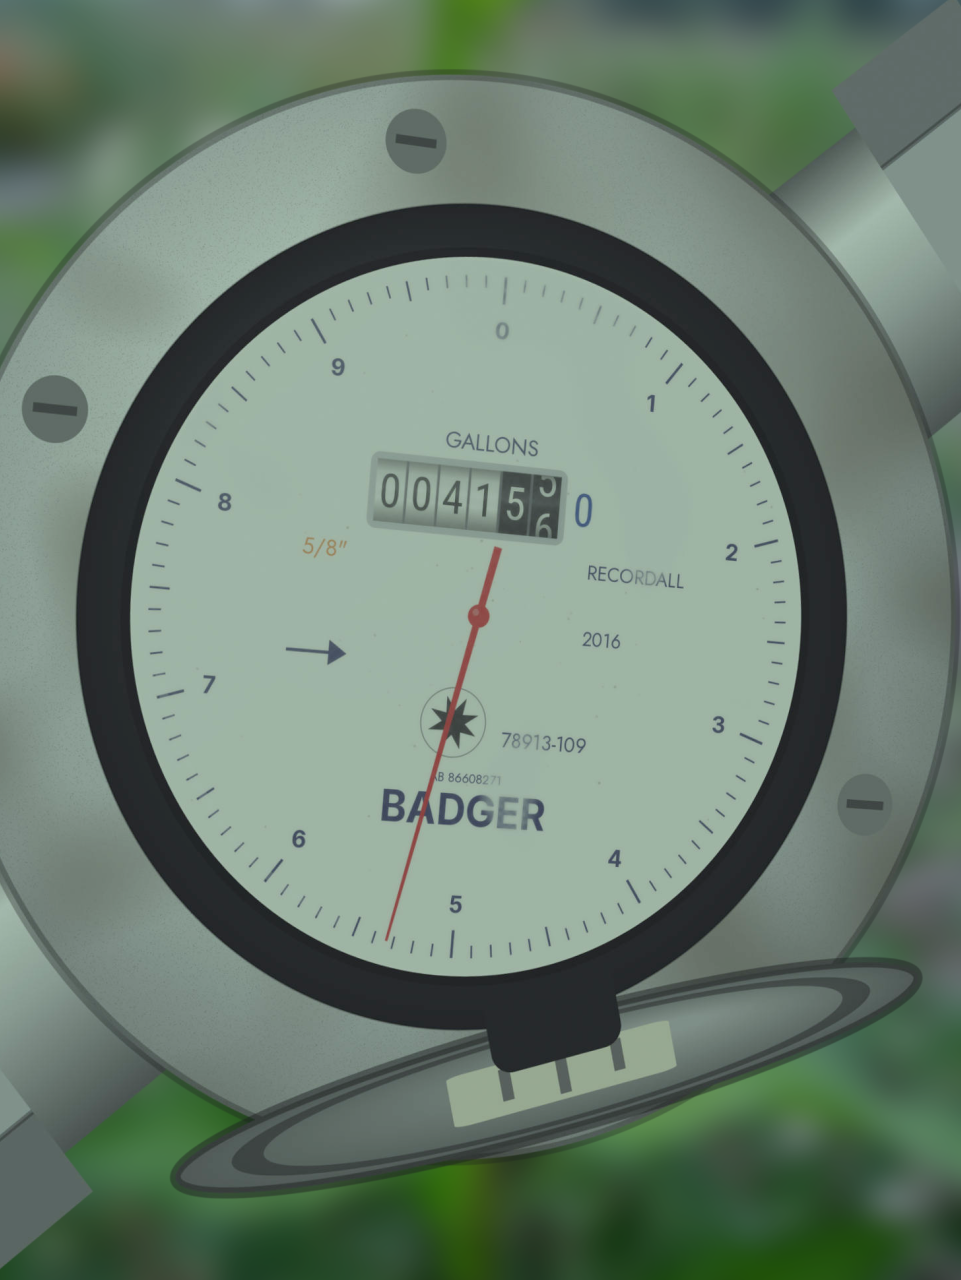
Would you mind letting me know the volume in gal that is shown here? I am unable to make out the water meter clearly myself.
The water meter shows 41555.3 gal
